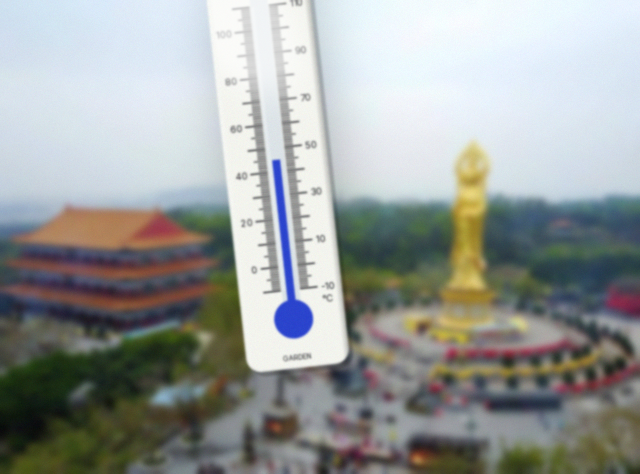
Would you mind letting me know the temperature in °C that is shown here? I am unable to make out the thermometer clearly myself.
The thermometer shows 45 °C
